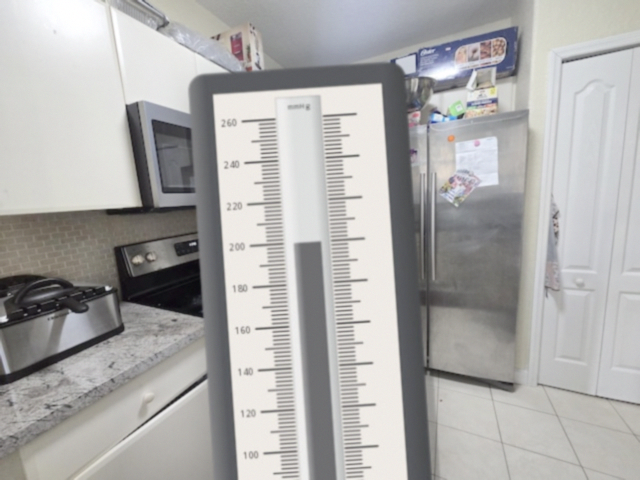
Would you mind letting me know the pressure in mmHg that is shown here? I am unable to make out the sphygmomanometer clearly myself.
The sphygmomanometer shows 200 mmHg
